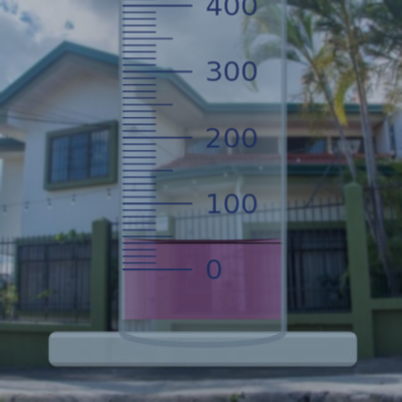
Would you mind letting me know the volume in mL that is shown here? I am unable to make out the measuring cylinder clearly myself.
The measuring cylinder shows 40 mL
